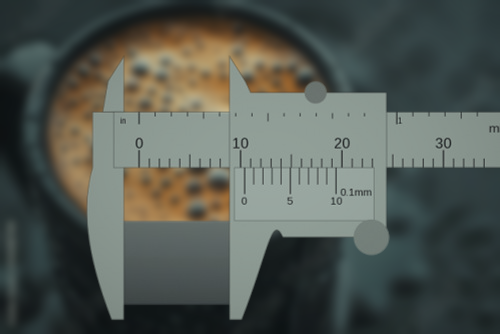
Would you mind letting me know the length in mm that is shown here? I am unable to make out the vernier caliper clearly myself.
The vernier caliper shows 10.4 mm
